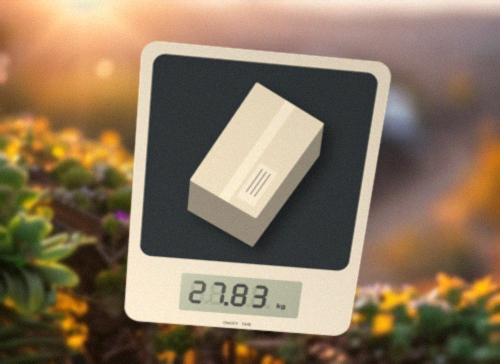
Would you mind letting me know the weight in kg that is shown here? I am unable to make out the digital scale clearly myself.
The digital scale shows 27.83 kg
